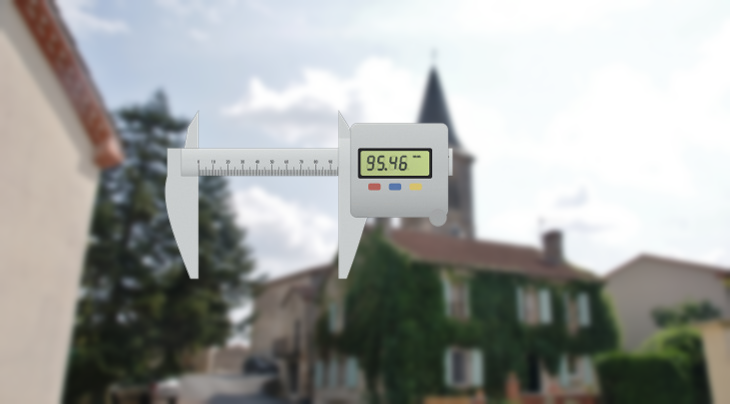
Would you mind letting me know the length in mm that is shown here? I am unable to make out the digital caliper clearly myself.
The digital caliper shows 95.46 mm
